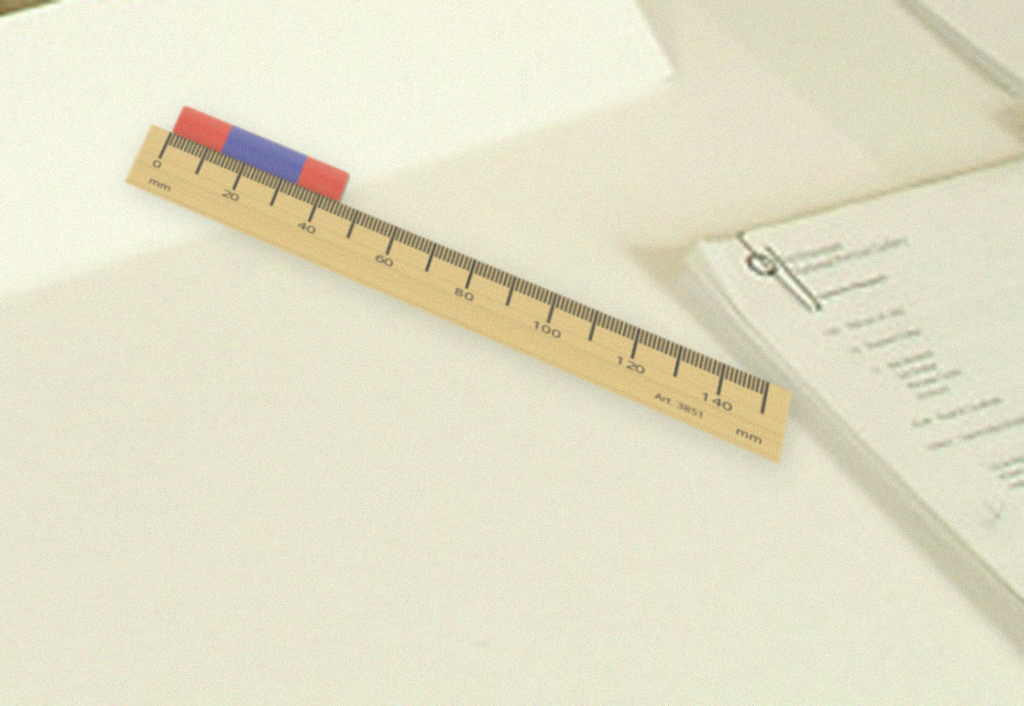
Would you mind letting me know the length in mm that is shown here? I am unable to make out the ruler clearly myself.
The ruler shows 45 mm
